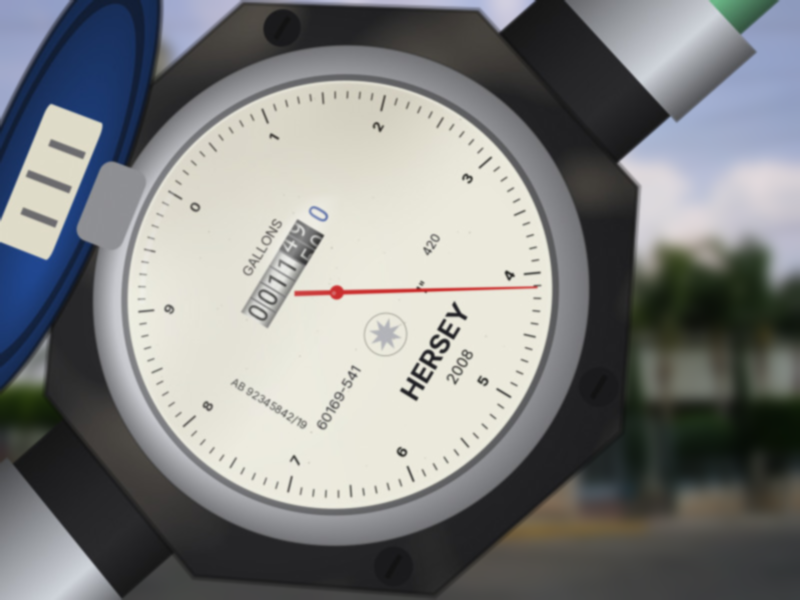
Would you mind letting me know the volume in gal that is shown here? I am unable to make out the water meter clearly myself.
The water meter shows 11494.1 gal
